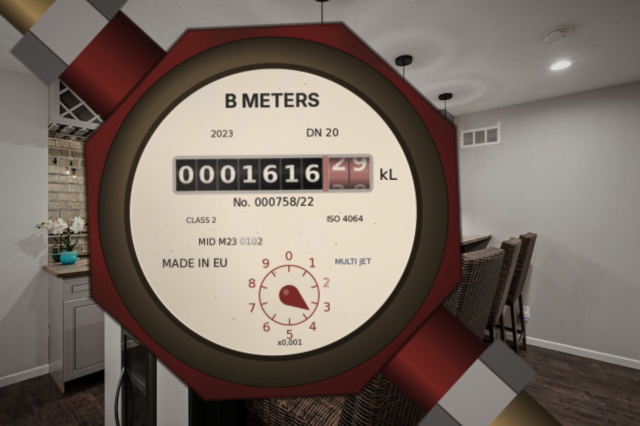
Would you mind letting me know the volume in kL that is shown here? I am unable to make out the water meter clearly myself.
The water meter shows 1616.293 kL
